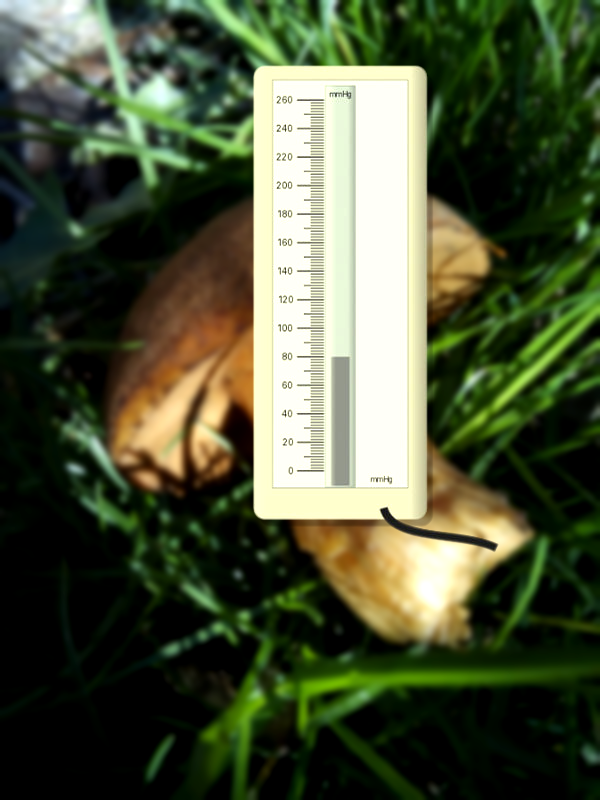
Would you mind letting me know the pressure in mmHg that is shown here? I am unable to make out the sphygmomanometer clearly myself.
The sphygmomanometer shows 80 mmHg
